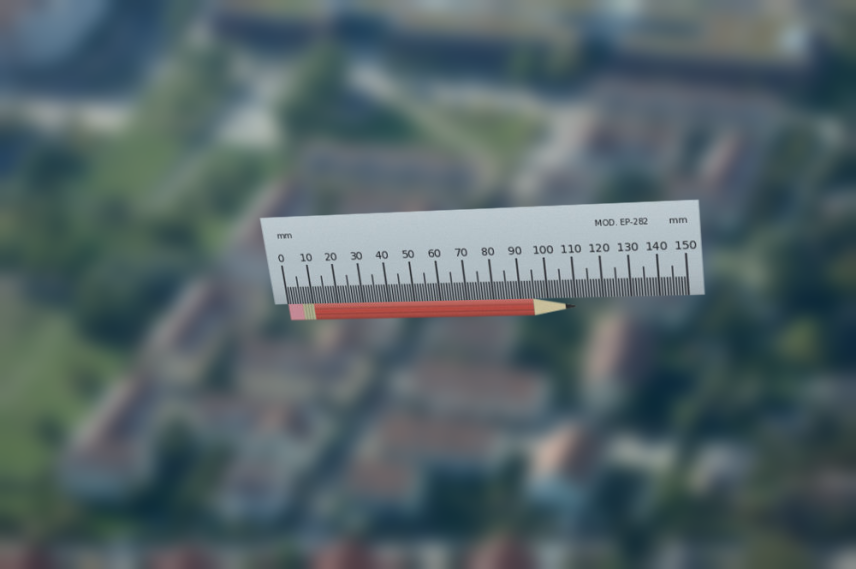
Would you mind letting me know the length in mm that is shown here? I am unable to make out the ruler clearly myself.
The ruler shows 110 mm
